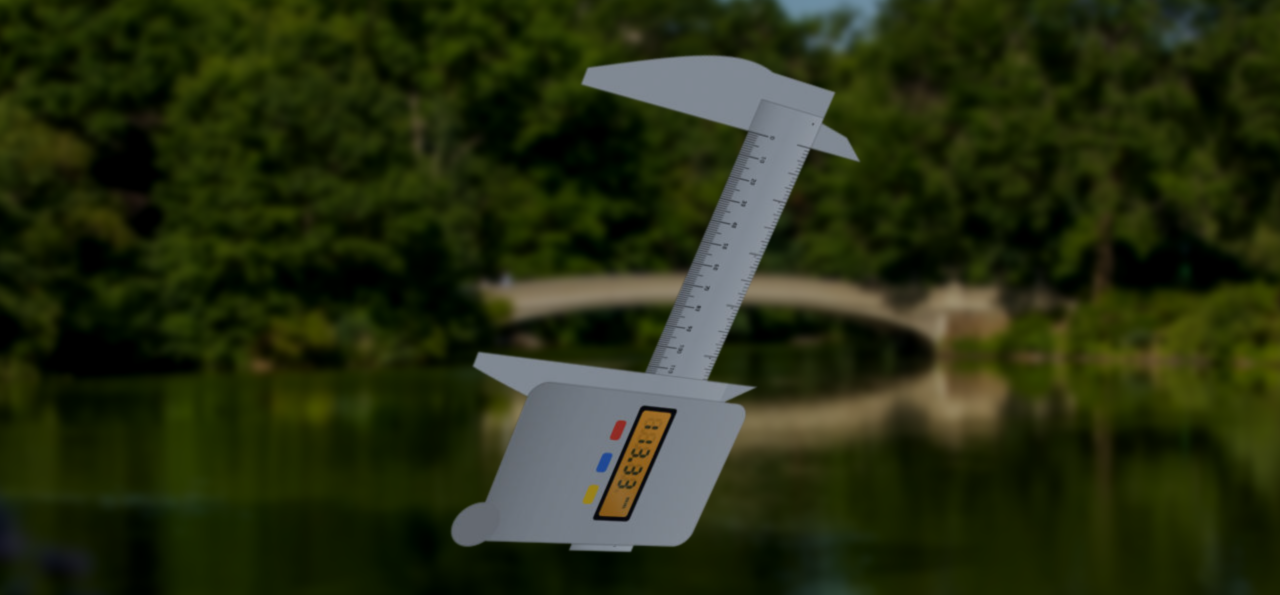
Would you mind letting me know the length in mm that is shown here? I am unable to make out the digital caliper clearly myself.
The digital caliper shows 113.33 mm
